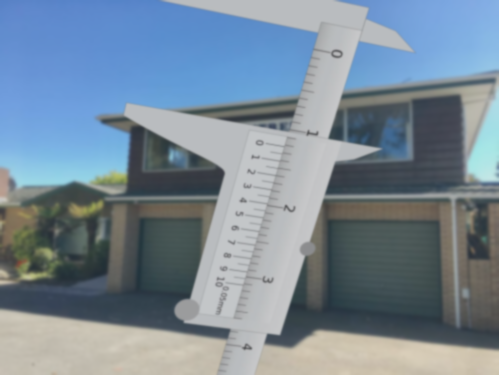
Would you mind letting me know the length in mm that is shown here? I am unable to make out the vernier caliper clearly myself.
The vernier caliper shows 12.2 mm
